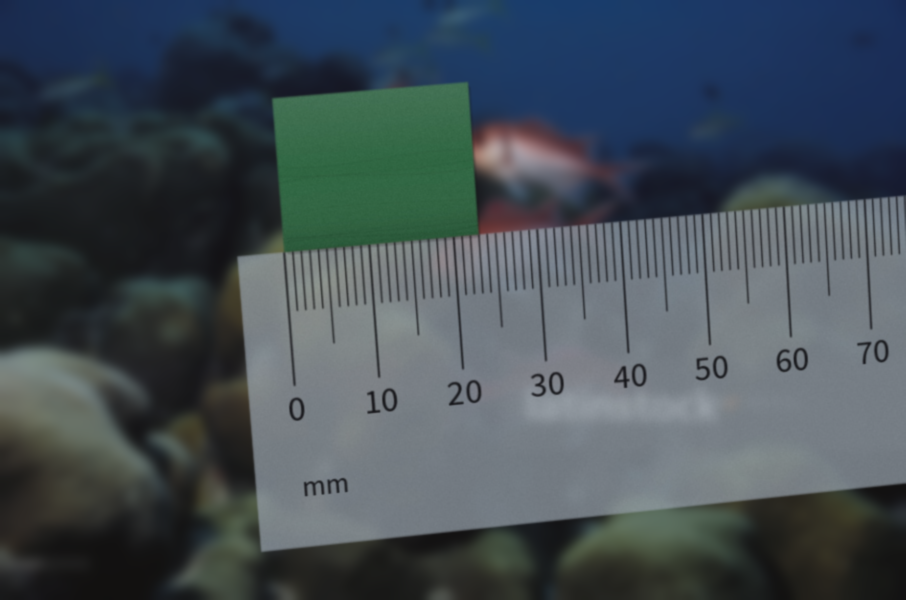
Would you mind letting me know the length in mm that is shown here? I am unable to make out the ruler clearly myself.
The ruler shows 23 mm
